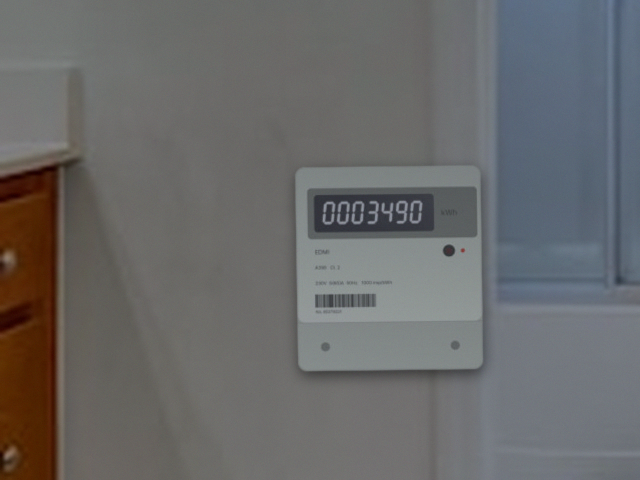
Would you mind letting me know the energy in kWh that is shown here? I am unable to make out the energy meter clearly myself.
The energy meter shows 3490 kWh
